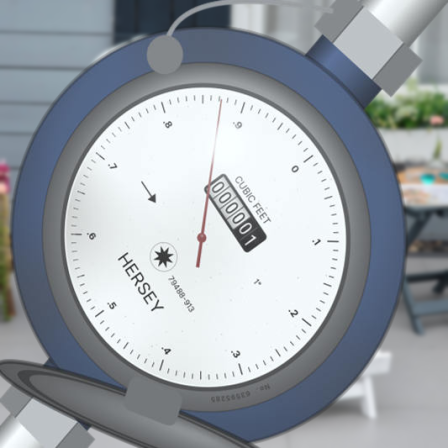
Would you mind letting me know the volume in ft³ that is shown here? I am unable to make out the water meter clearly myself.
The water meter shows 0.87 ft³
